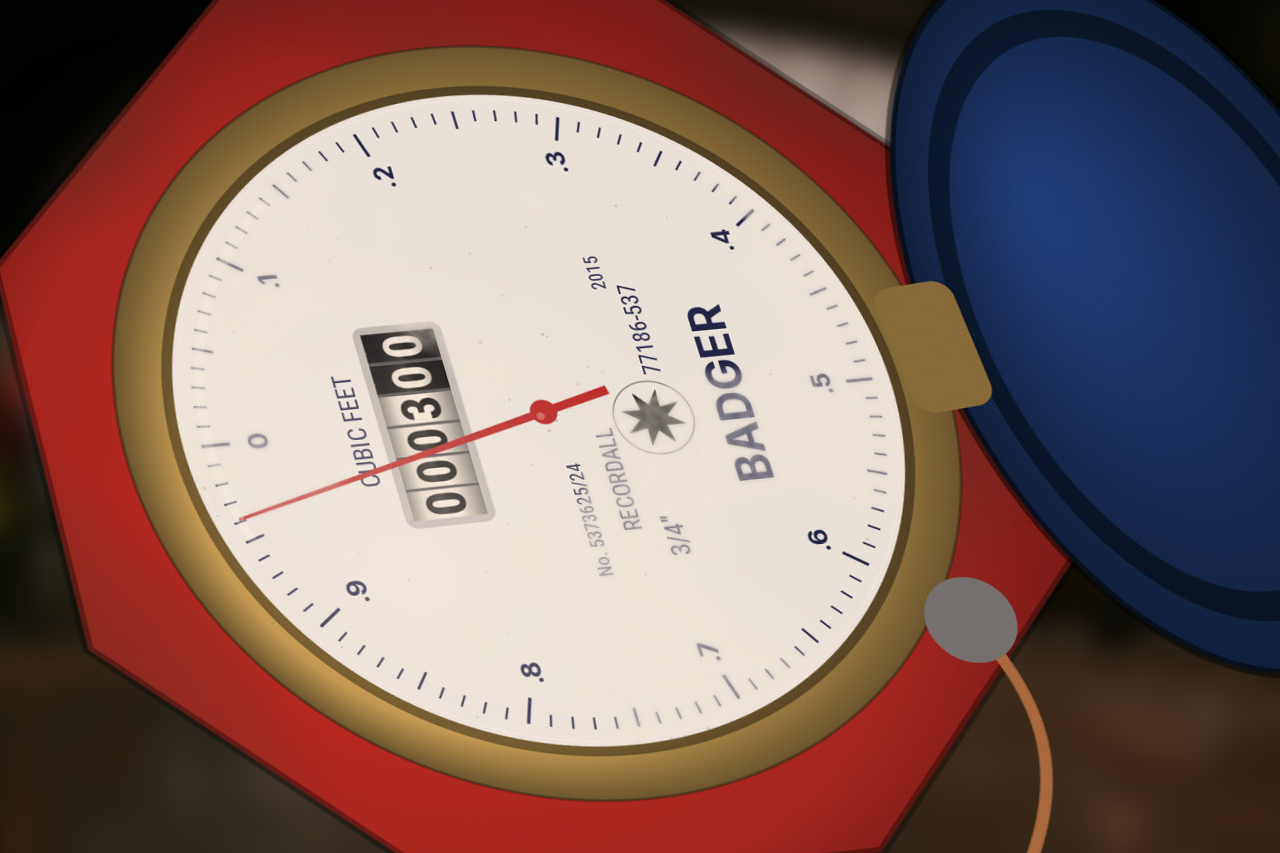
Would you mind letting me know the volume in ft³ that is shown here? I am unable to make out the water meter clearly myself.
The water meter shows 299.96 ft³
